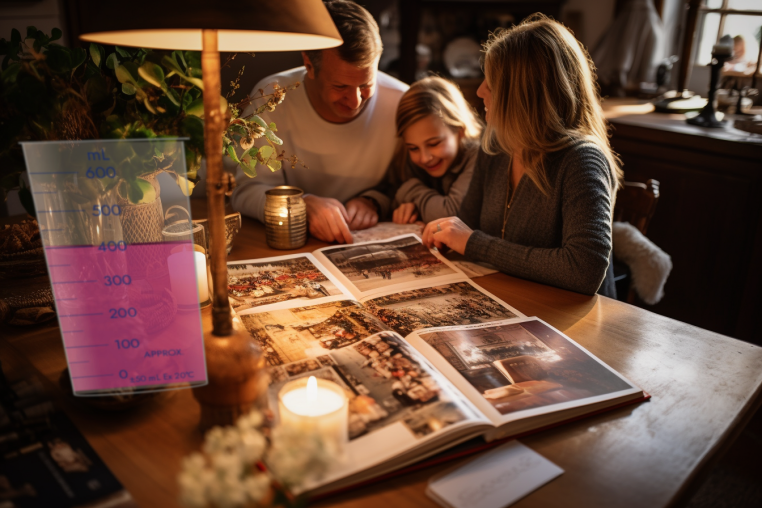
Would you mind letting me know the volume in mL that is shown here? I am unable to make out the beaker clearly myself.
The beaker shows 400 mL
